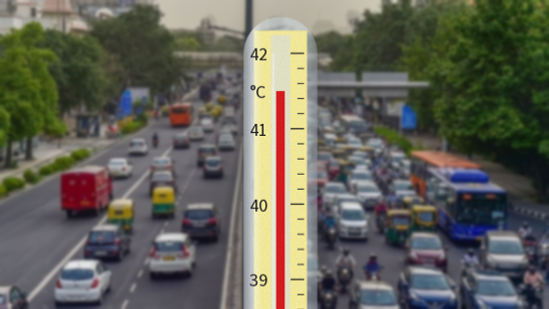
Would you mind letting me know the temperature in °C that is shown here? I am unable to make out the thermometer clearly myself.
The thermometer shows 41.5 °C
